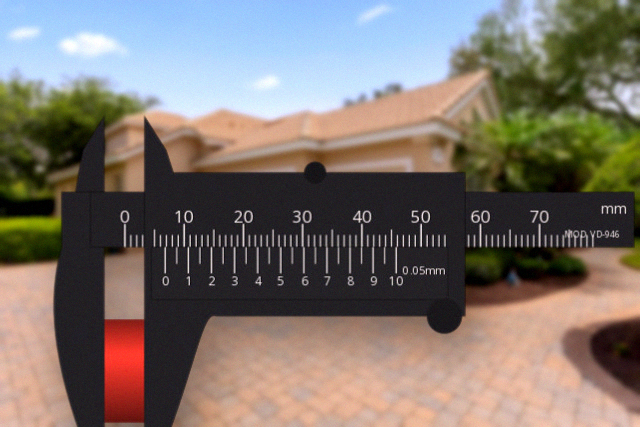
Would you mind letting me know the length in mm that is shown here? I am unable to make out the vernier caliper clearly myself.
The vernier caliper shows 6.8 mm
